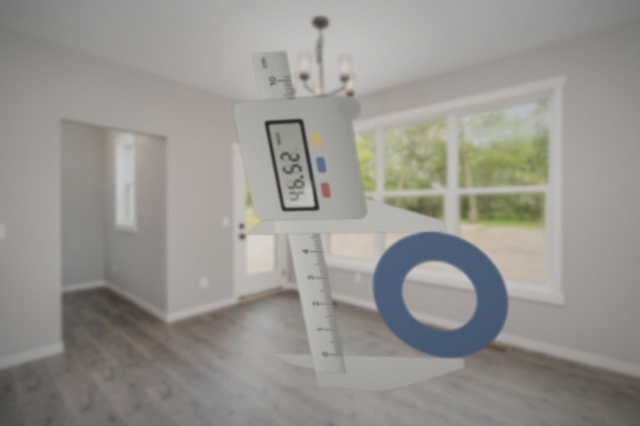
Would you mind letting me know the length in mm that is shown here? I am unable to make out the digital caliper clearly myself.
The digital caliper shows 46.52 mm
